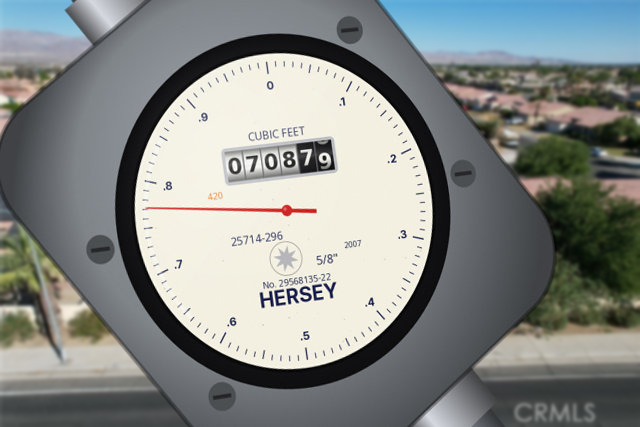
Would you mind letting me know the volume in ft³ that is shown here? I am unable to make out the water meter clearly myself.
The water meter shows 70878.77 ft³
